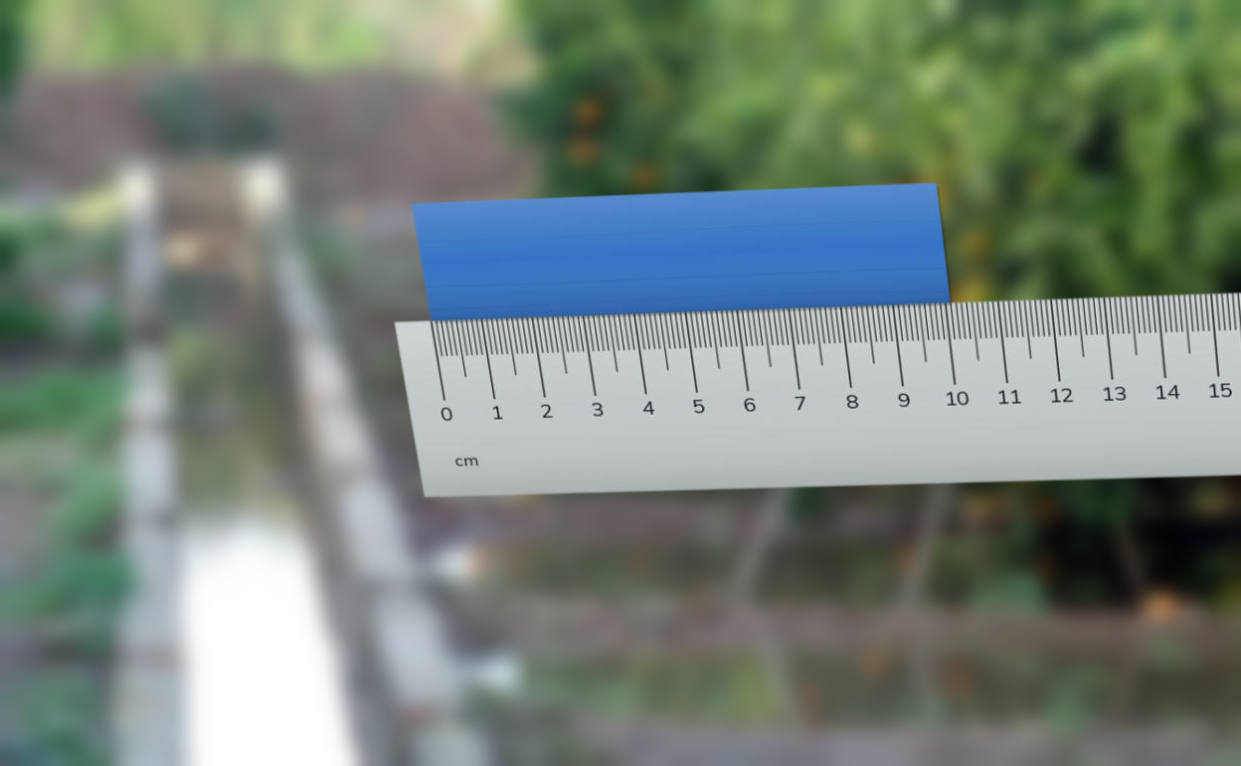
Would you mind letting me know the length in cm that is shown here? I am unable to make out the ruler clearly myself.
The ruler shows 10.1 cm
